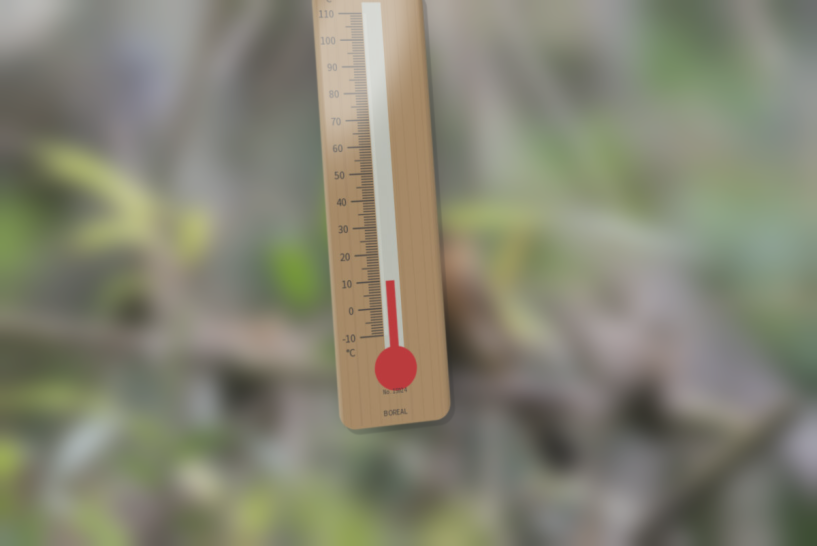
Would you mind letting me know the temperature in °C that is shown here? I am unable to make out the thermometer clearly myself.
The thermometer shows 10 °C
